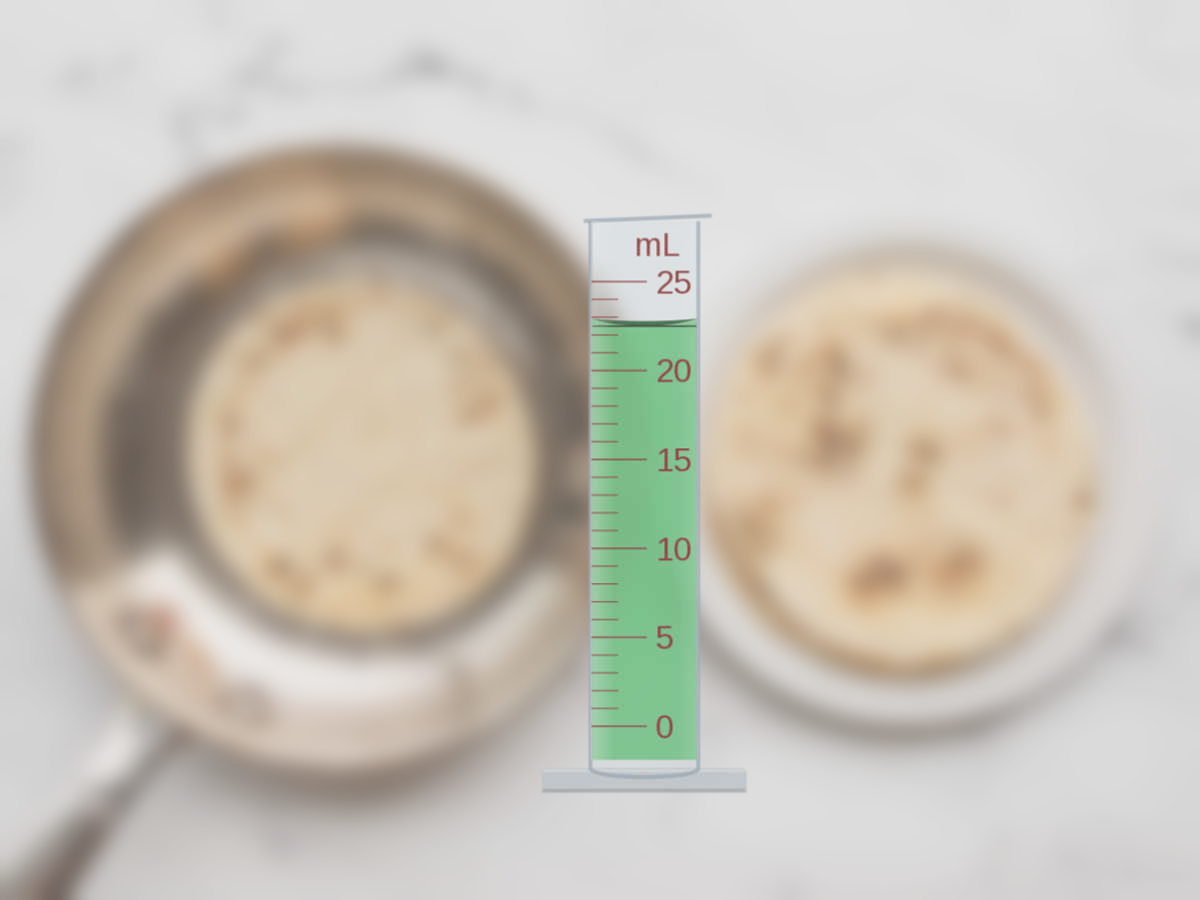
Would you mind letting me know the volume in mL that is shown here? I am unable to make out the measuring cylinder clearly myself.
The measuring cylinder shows 22.5 mL
